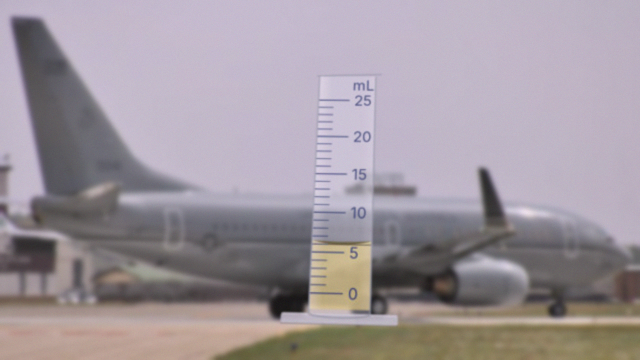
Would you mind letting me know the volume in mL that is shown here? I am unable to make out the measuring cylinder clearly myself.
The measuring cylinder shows 6 mL
